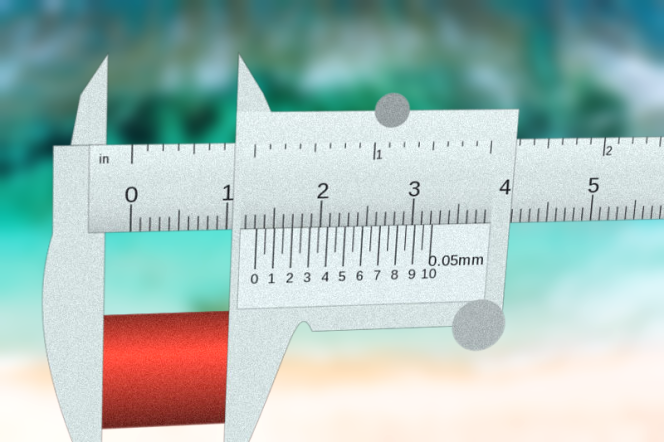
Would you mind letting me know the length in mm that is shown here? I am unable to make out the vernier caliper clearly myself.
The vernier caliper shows 13.2 mm
